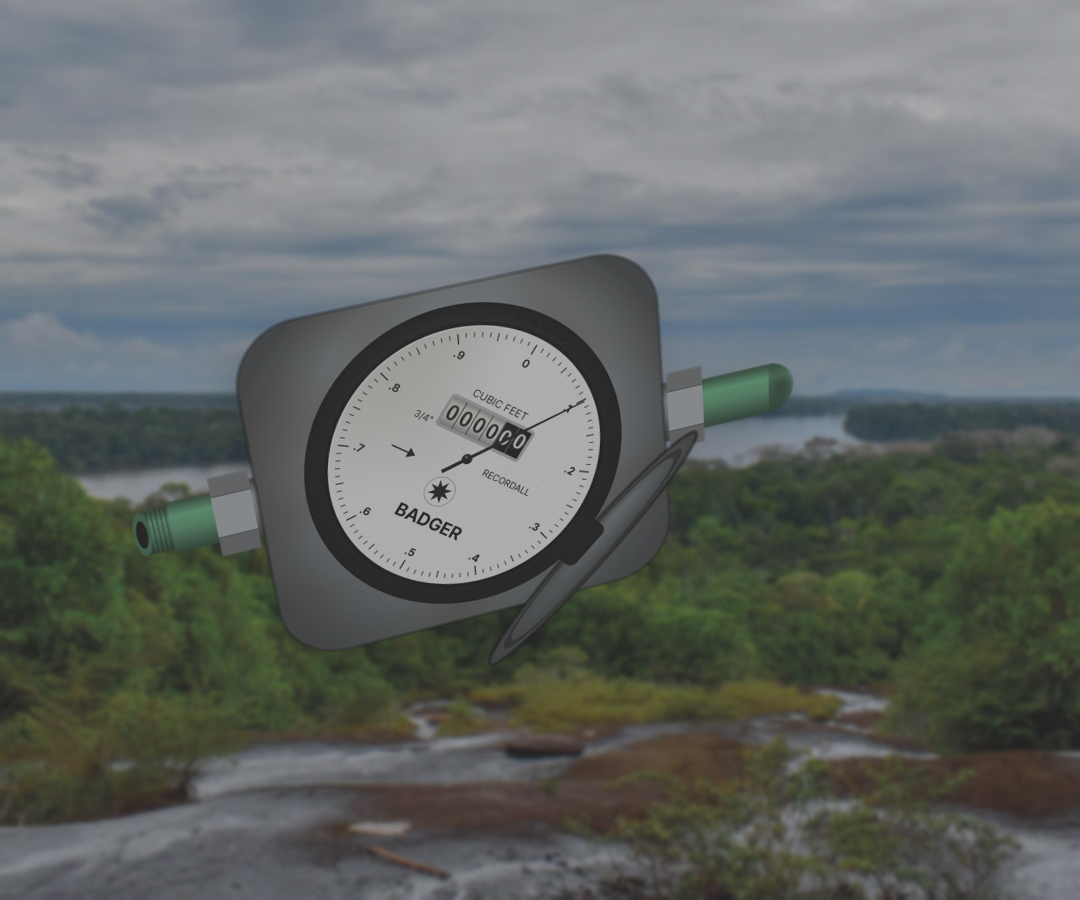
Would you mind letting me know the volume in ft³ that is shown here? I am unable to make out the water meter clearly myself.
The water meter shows 0.10 ft³
